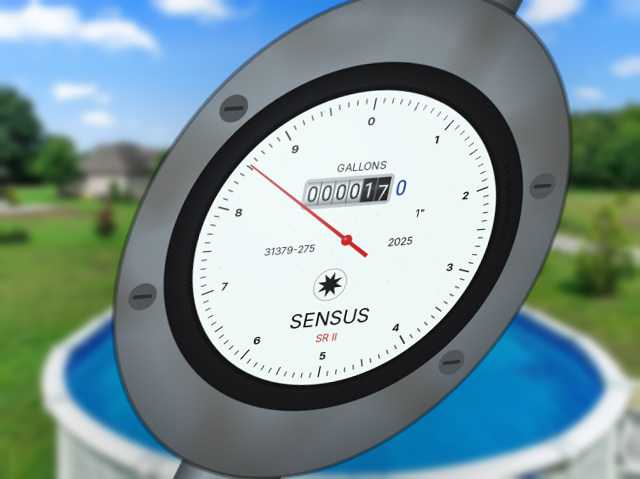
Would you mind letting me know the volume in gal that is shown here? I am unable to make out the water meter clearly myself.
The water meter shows 168.5 gal
